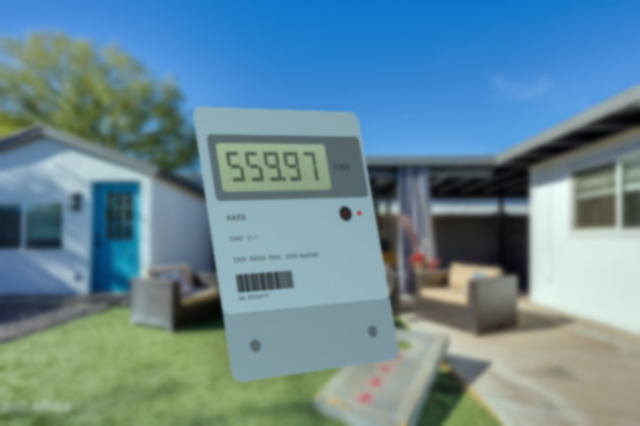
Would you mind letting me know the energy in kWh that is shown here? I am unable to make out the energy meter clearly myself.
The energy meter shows 559.97 kWh
